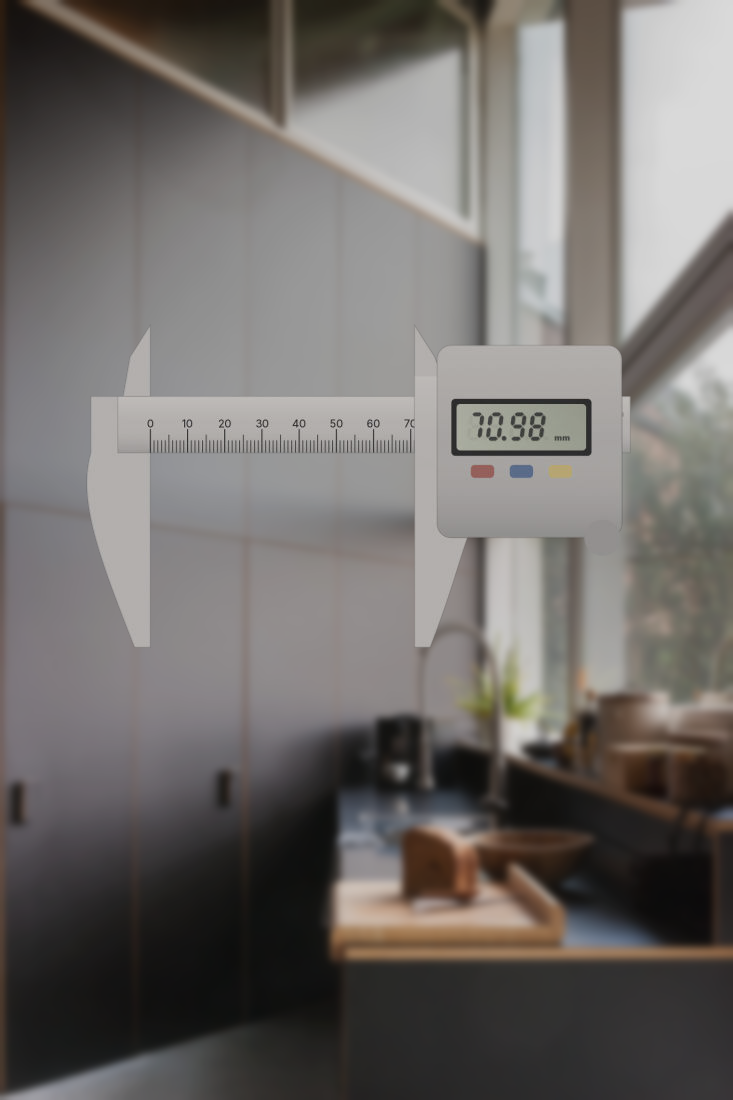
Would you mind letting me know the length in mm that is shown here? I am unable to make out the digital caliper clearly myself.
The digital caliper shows 70.98 mm
